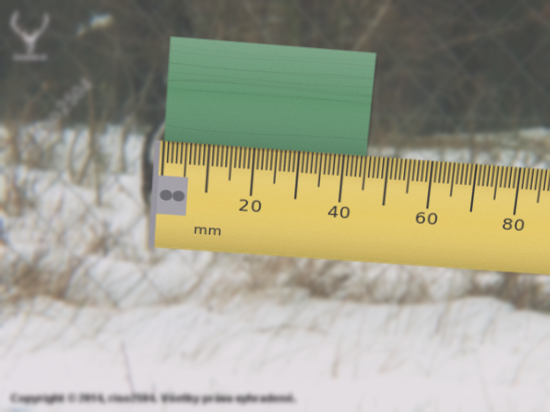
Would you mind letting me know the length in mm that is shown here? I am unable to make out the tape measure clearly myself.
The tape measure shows 45 mm
